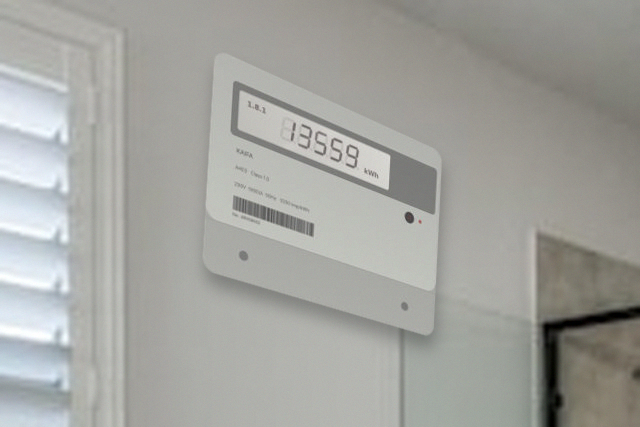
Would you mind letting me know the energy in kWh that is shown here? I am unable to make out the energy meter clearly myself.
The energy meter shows 13559 kWh
